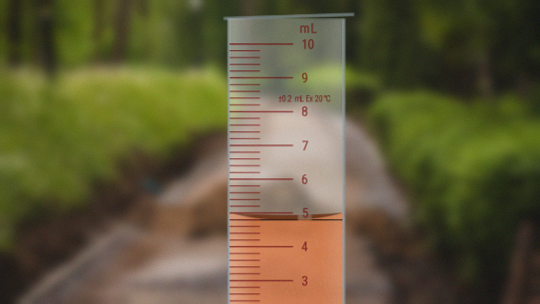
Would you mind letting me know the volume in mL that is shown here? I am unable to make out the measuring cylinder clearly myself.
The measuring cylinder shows 4.8 mL
